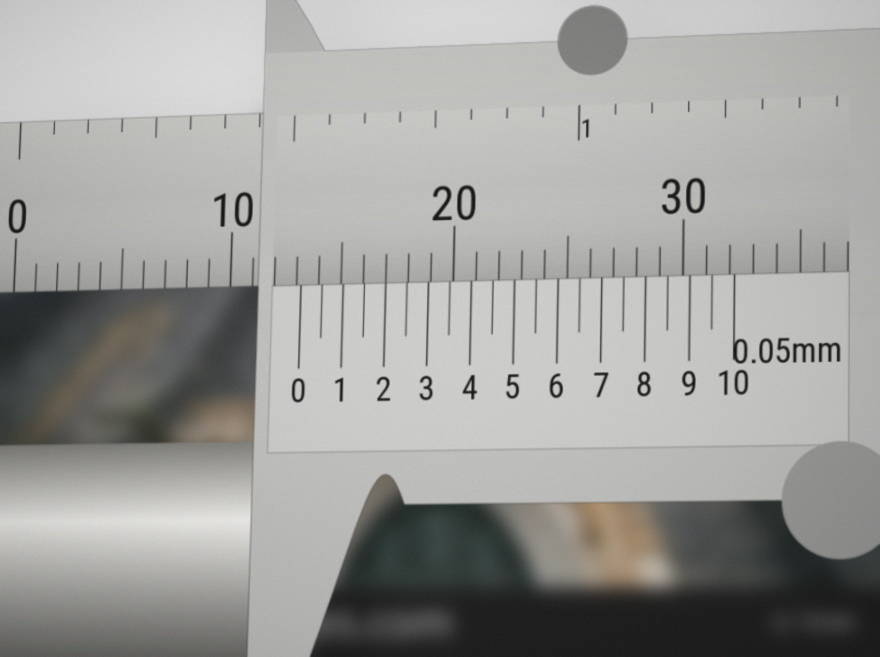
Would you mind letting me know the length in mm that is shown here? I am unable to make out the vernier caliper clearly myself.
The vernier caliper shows 13.2 mm
